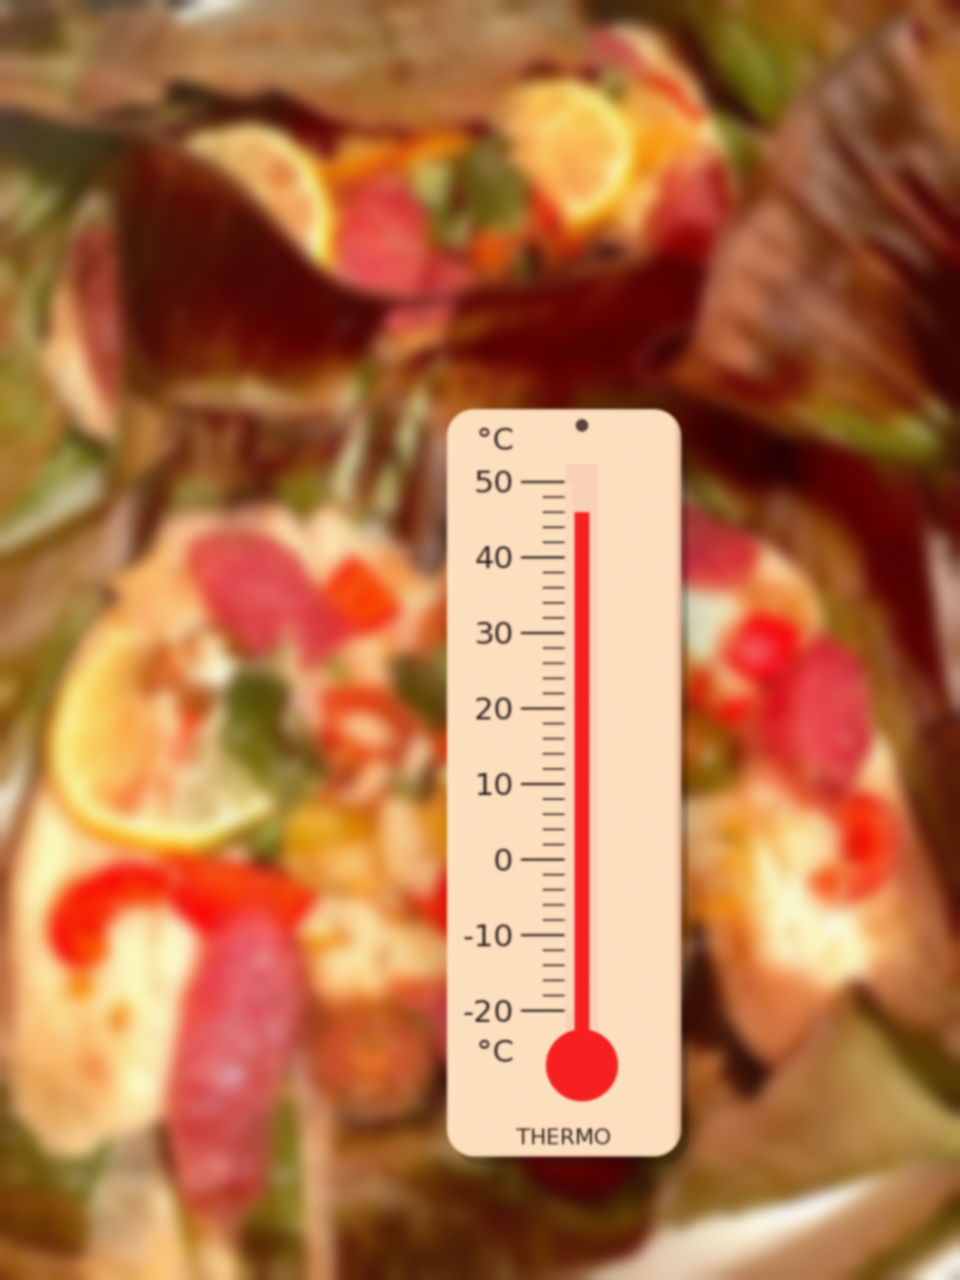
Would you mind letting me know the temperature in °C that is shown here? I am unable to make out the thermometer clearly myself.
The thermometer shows 46 °C
